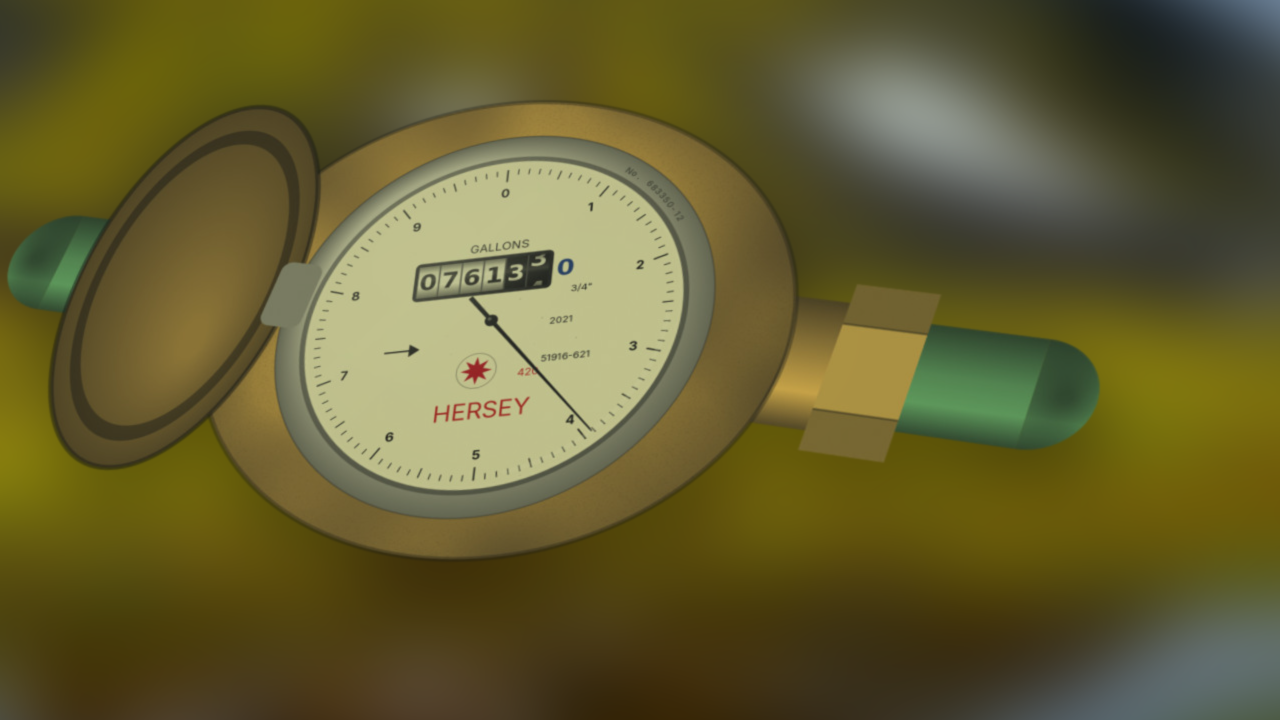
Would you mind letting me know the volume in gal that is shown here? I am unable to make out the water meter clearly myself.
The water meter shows 761333.9 gal
